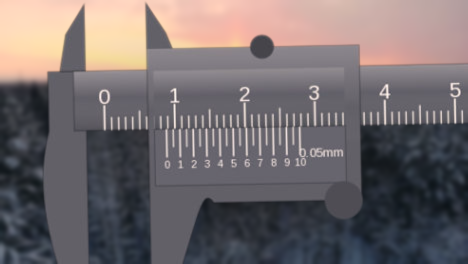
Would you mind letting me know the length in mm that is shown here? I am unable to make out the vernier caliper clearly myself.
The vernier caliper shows 8.8 mm
